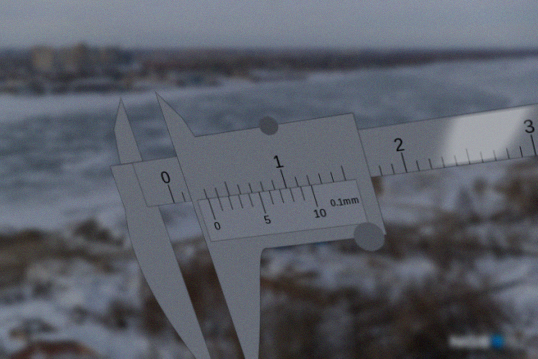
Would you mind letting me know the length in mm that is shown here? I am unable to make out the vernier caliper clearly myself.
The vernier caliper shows 3.1 mm
